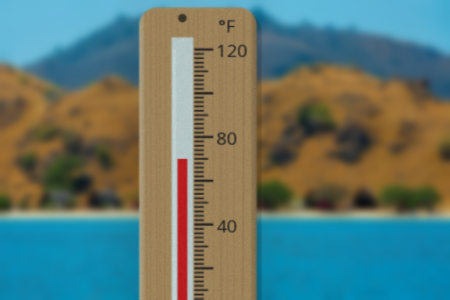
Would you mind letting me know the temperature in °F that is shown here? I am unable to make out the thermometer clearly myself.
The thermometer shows 70 °F
